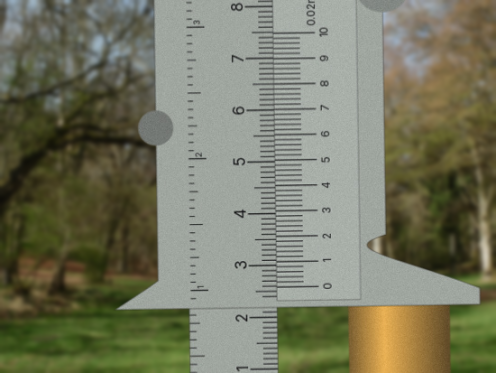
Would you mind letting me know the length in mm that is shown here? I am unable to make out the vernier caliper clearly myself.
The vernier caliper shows 25.8 mm
